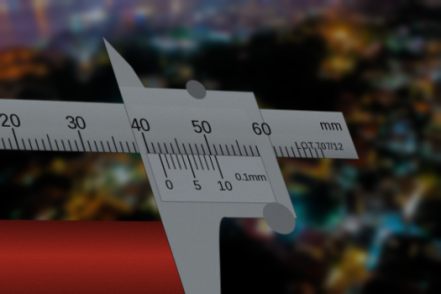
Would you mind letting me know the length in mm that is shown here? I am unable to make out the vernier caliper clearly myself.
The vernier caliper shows 41.6 mm
